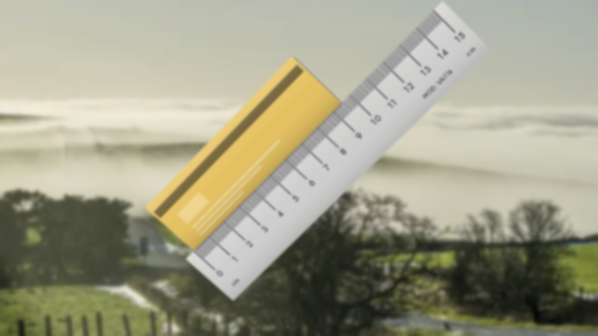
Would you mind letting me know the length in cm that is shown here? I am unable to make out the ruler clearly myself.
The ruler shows 9.5 cm
